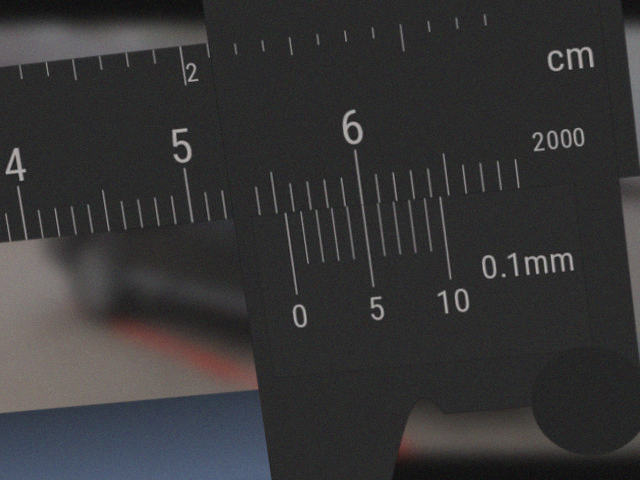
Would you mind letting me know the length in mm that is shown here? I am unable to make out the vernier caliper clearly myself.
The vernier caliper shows 55.5 mm
